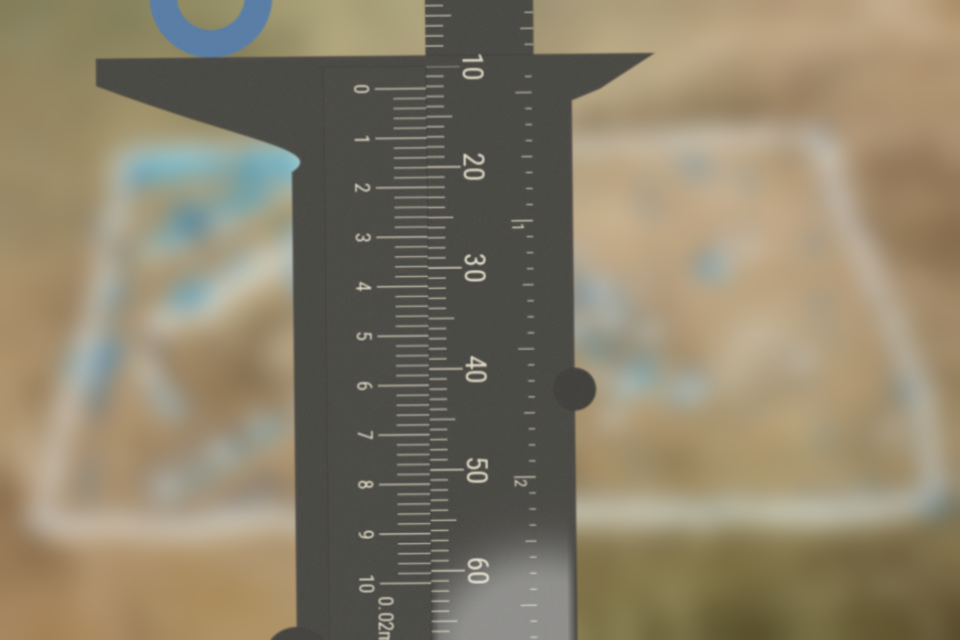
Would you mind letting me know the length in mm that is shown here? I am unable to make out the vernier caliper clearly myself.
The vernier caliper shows 12.2 mm
